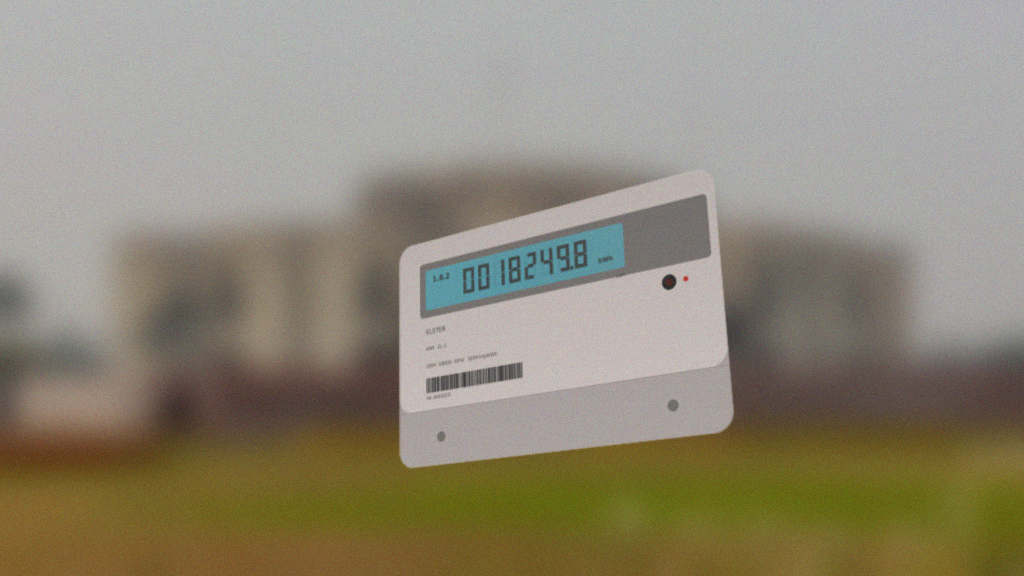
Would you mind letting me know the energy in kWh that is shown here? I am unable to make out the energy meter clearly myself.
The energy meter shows 18249.8 kWh
